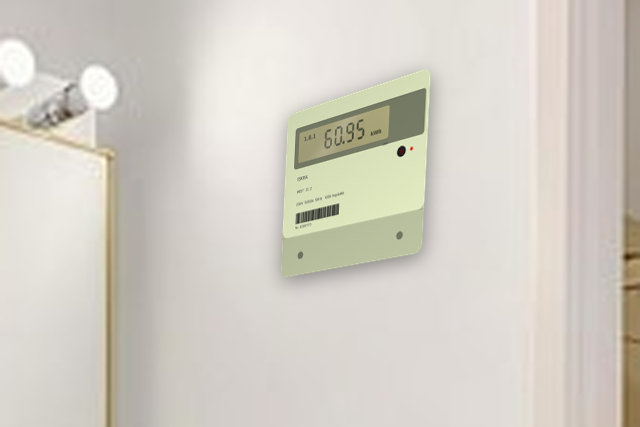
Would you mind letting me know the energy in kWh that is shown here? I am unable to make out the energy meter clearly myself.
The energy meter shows 60.95 kWh
